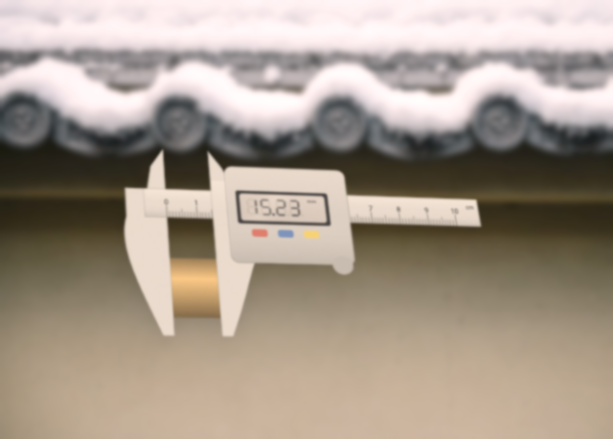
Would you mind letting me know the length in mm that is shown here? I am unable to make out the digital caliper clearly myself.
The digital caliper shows 15.23 mm
